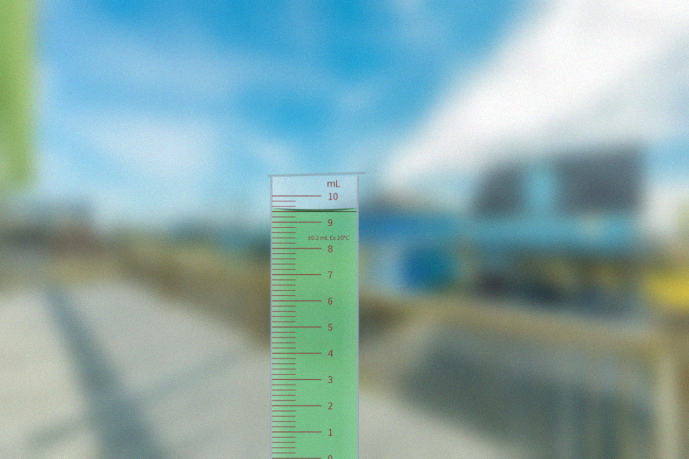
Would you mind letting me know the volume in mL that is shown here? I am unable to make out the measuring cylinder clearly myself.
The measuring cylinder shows 9.4 mL
